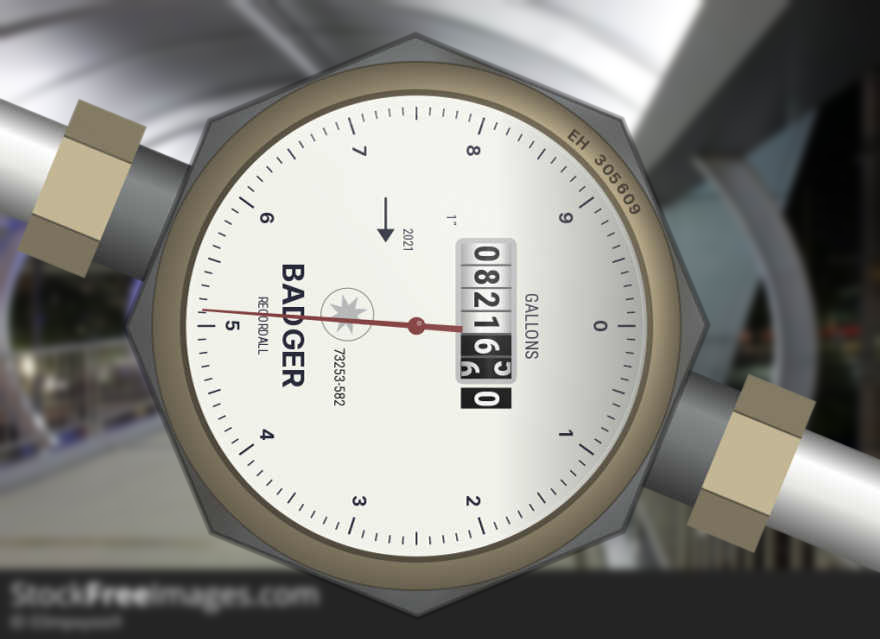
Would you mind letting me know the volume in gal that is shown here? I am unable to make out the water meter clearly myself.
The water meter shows 821655.1 gal
